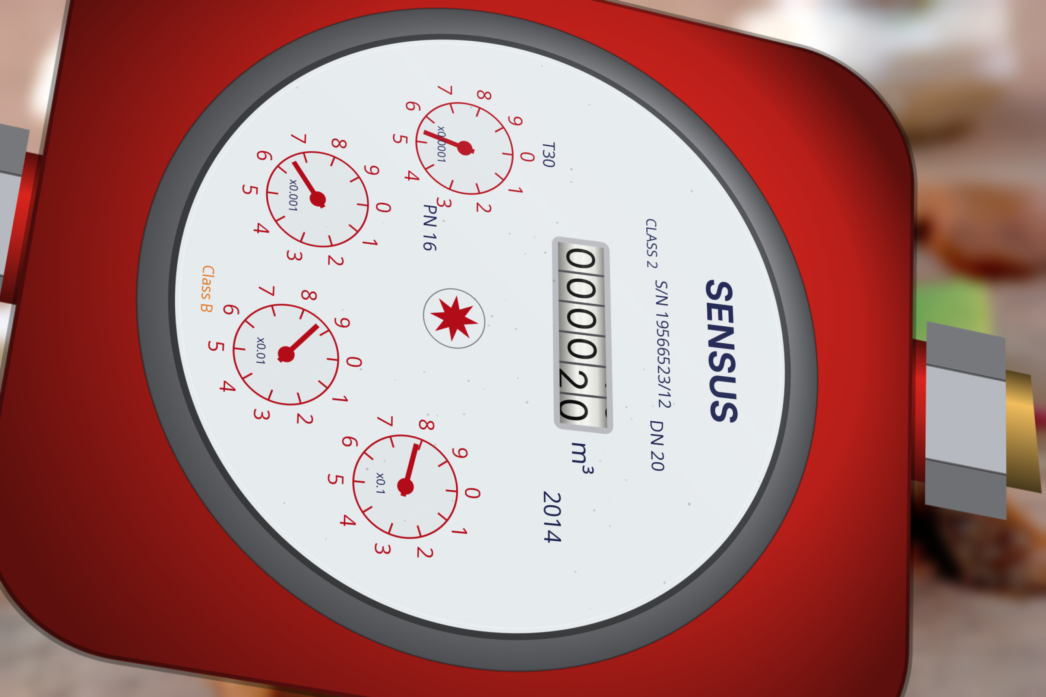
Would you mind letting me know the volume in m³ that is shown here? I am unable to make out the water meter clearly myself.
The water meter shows 19.7865 m³
